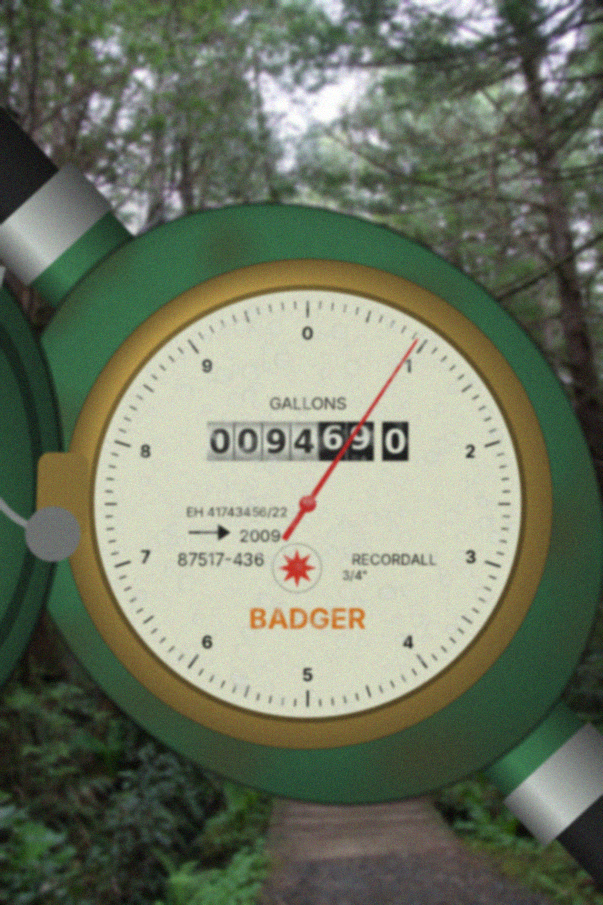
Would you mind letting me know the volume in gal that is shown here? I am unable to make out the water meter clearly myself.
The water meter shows 94690.9 gal
